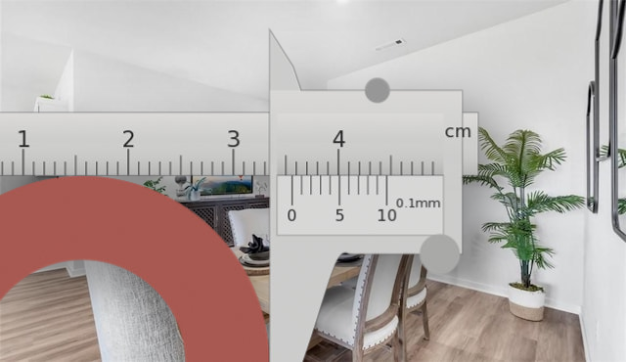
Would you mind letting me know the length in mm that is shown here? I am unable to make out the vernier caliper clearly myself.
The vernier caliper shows 35.6 mm
